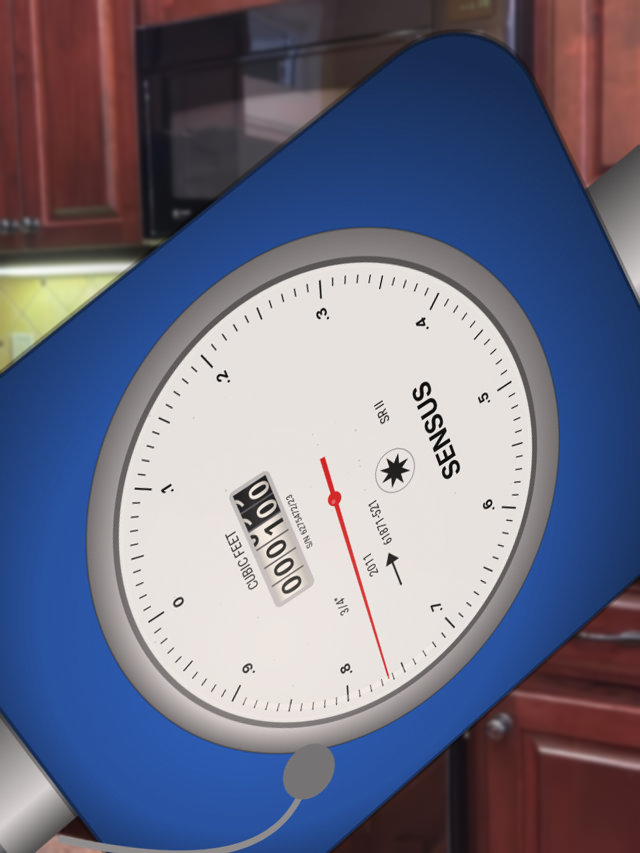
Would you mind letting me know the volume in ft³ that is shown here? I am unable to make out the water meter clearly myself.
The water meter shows 99.76 ft³
